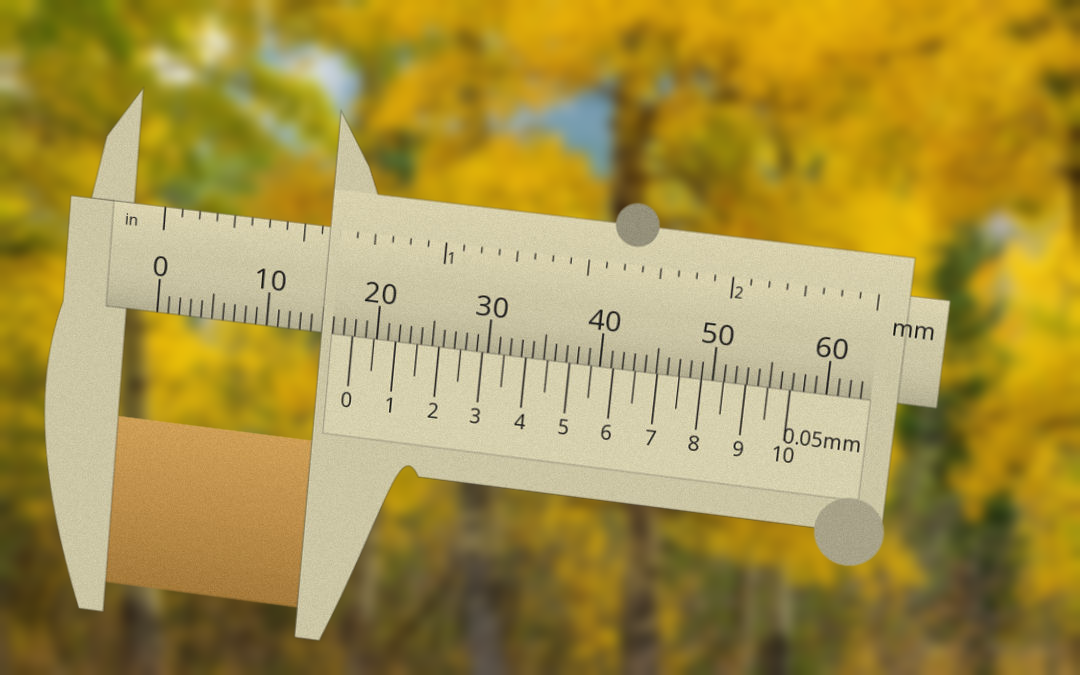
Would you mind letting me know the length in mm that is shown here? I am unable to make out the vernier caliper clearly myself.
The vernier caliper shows 17.8 mm
